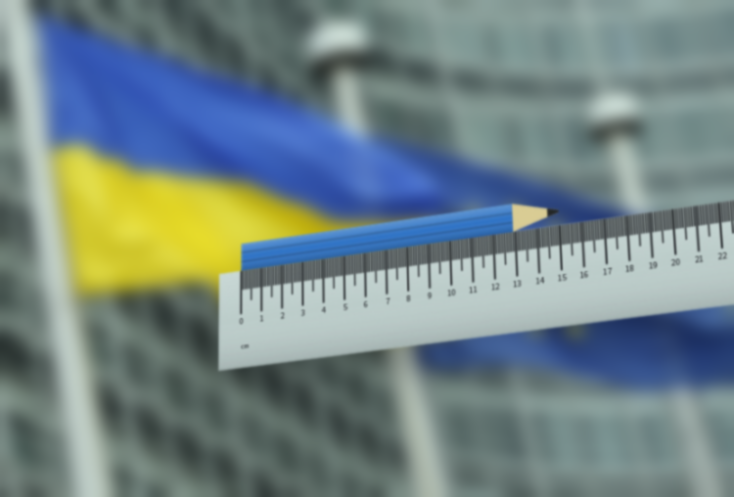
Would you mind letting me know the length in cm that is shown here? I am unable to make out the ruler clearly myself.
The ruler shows 15 cm
